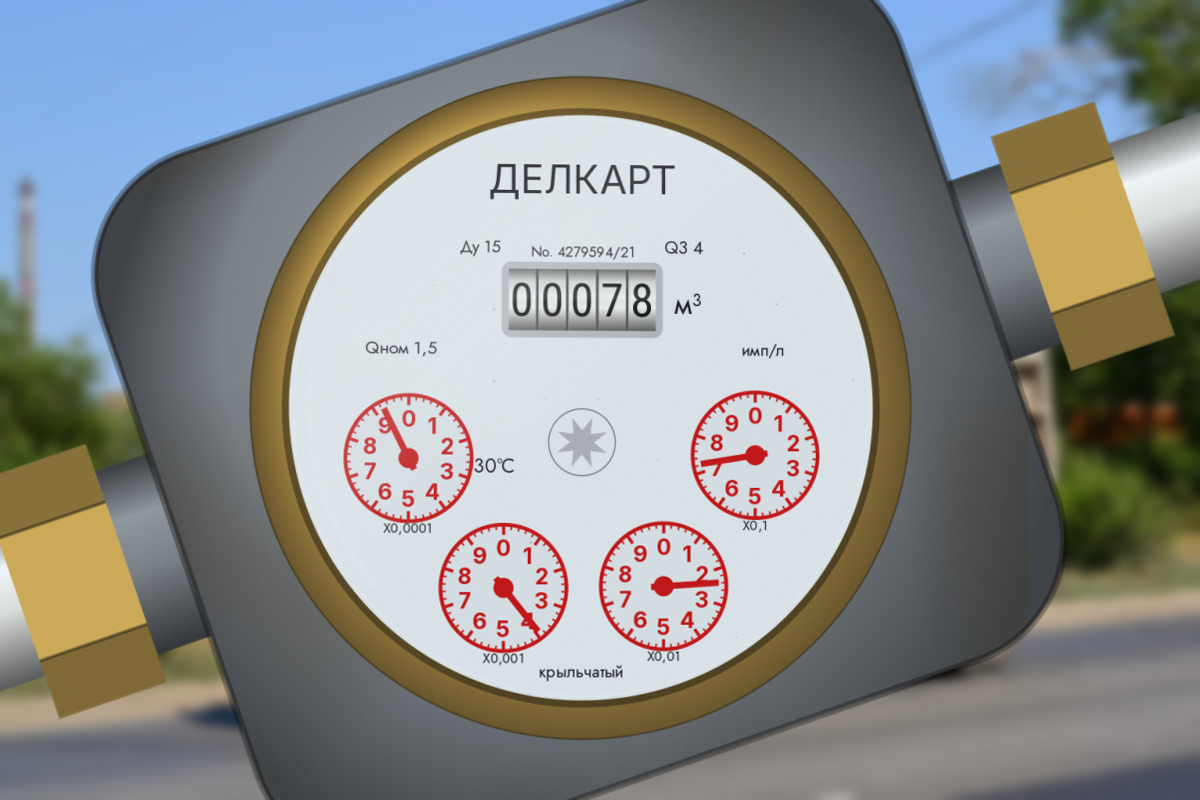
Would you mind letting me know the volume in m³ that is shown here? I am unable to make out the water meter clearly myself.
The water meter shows 78.7239 m³
